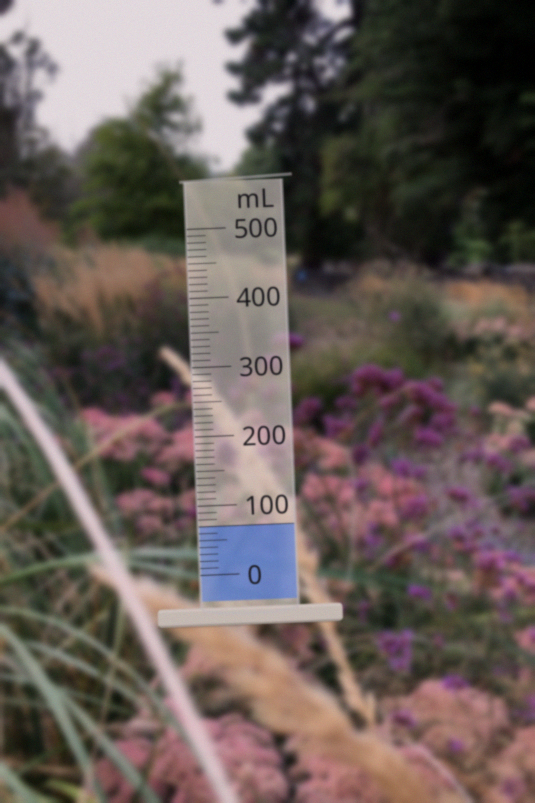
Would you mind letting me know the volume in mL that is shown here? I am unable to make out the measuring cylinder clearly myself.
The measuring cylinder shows 70 mL
